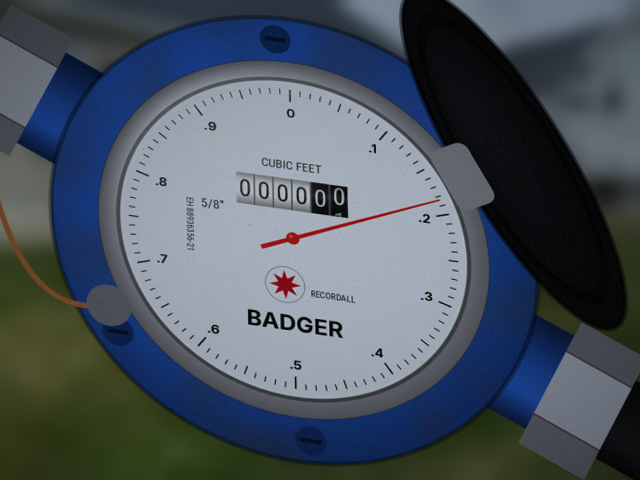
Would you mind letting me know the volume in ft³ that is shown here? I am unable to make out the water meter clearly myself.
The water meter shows 0.18 ft³
